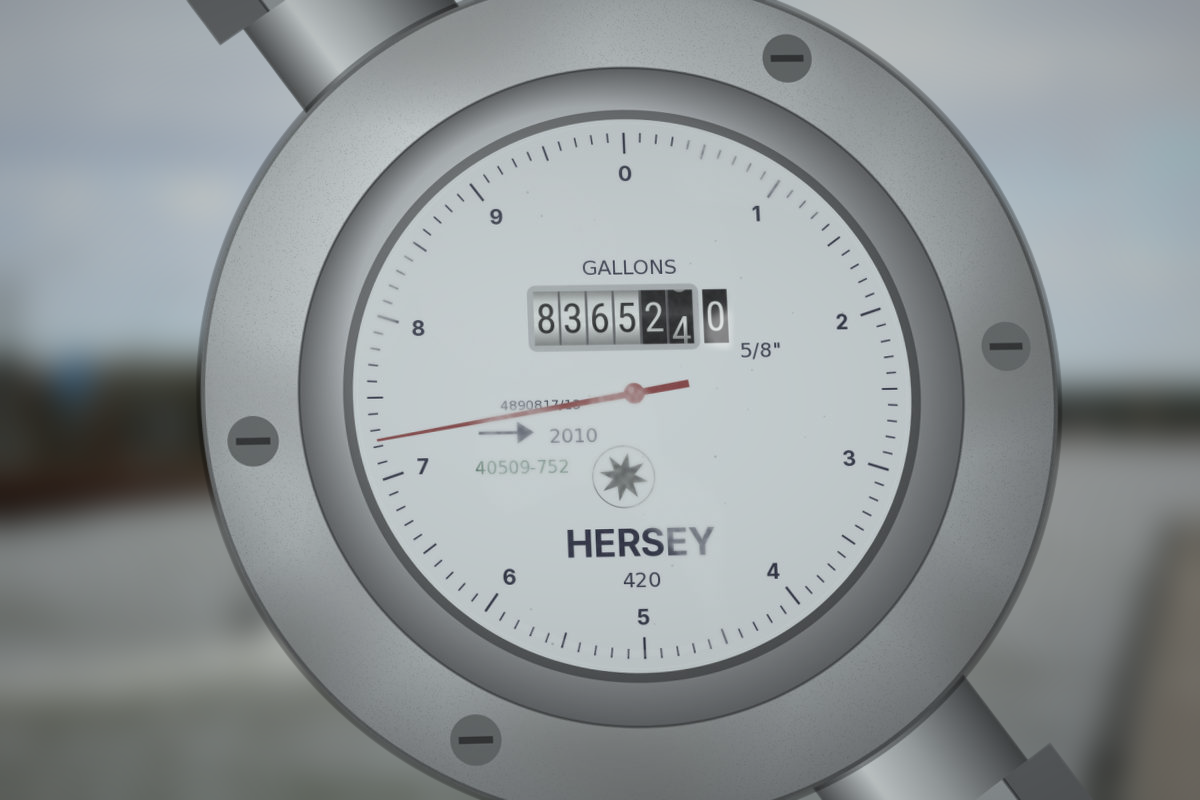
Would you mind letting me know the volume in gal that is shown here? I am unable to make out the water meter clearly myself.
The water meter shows 8365237.2 gal
